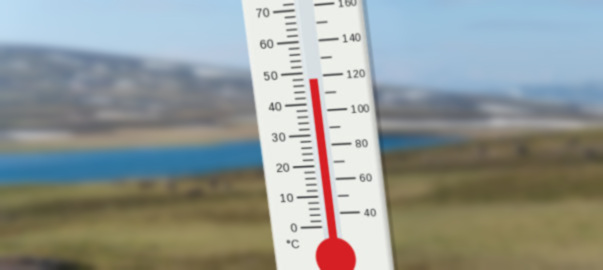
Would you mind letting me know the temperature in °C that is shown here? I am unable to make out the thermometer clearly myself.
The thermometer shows 48 °C
